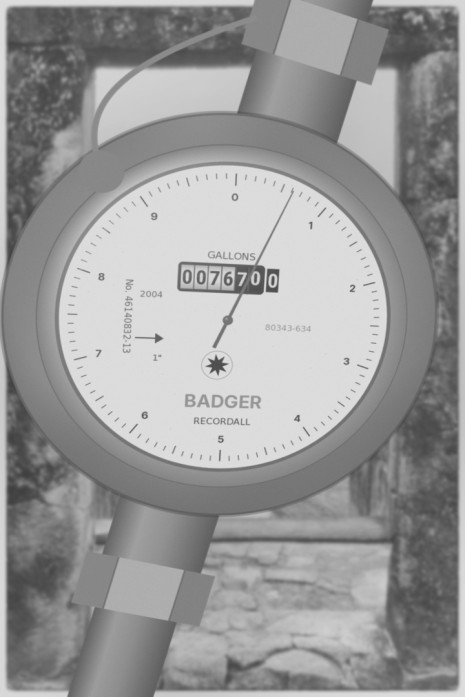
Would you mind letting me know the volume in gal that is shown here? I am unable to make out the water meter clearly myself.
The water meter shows 76700.6 gal
